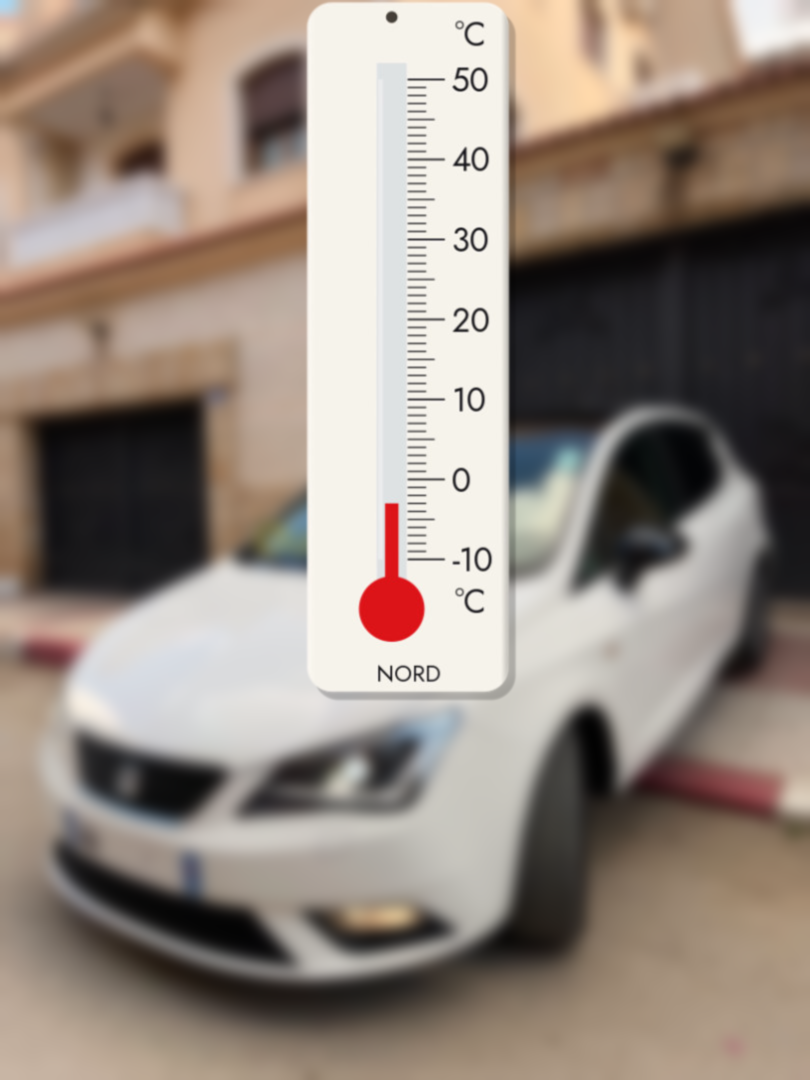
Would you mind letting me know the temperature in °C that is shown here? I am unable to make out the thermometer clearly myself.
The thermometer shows -3 °C
